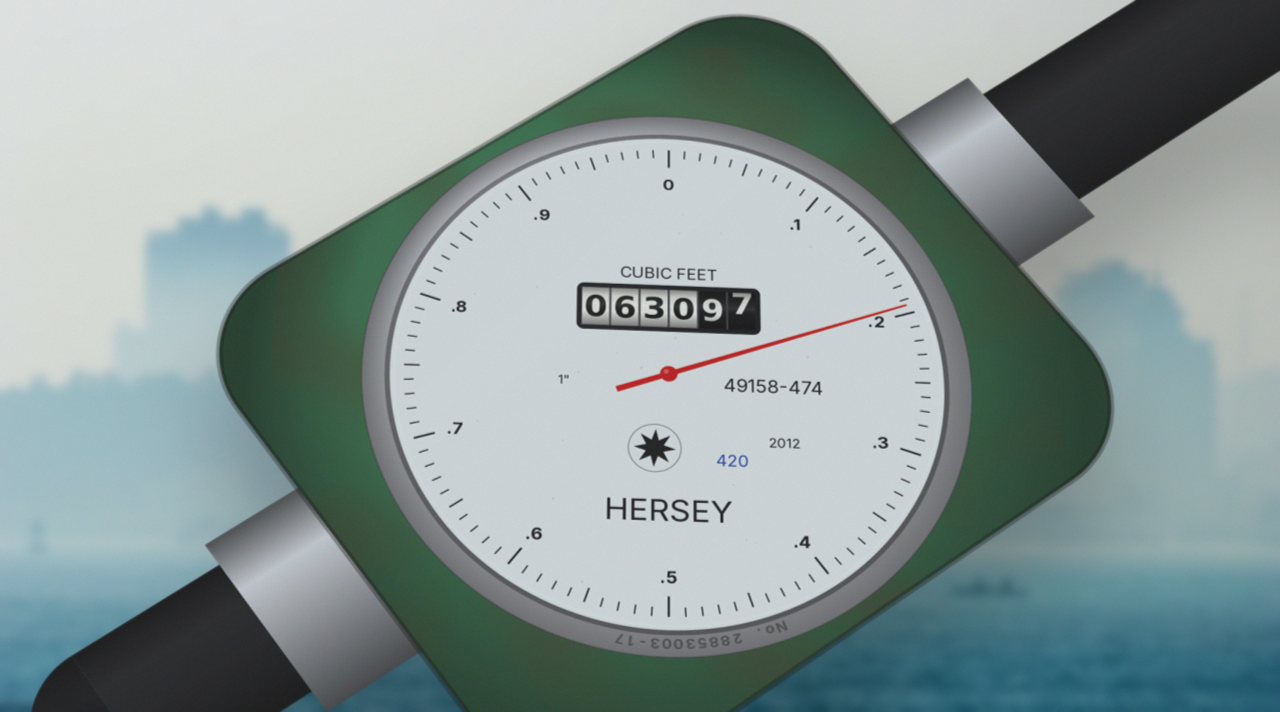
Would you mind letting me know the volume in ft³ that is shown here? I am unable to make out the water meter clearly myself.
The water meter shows 63097.19 ft³
